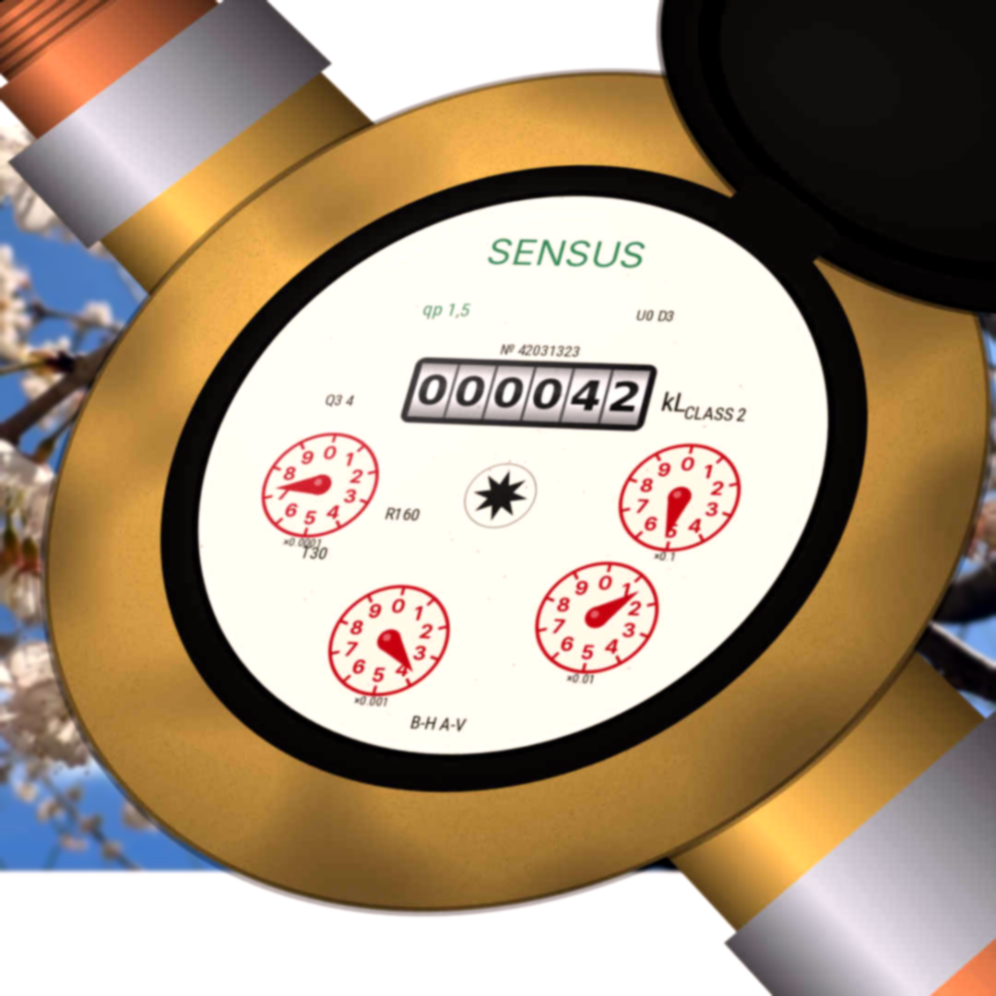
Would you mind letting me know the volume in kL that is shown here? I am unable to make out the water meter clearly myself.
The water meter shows 42.5137 kL
